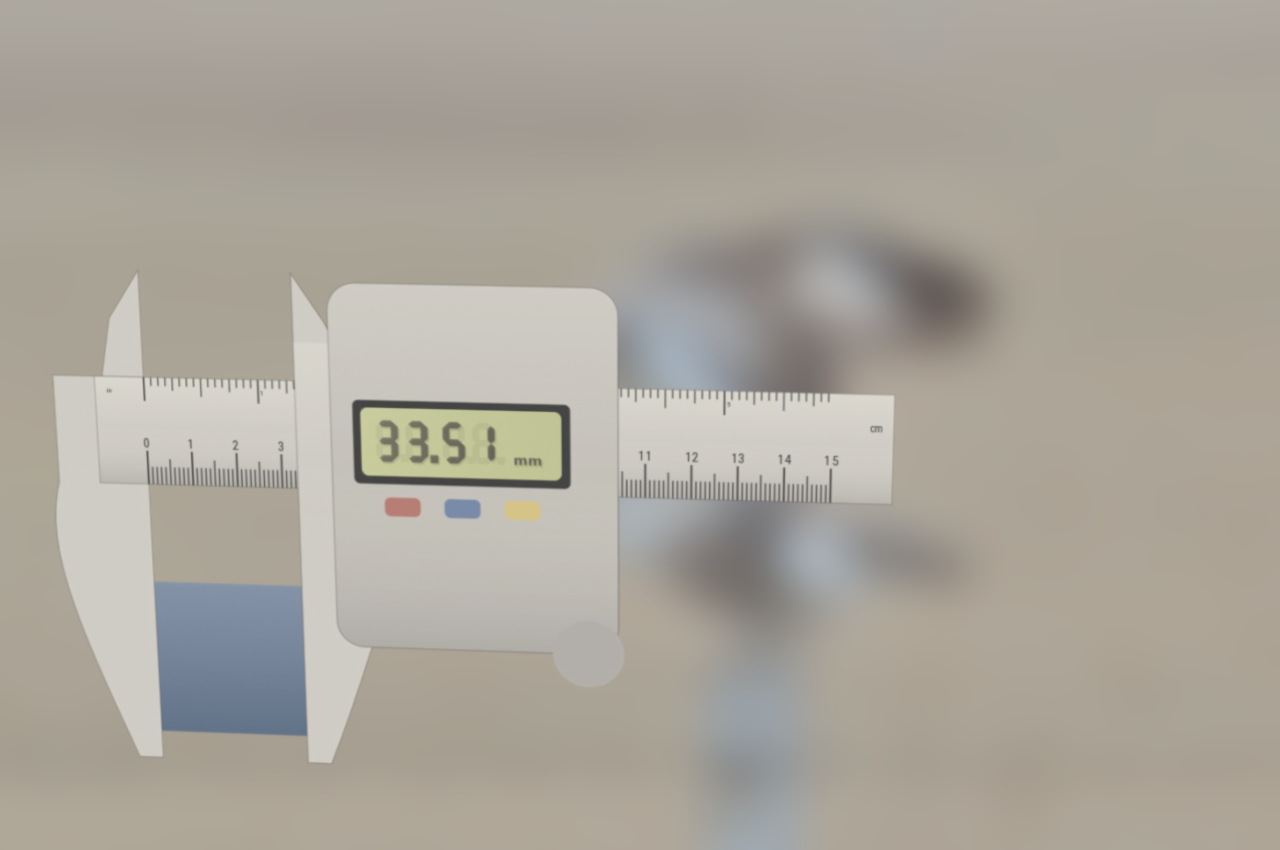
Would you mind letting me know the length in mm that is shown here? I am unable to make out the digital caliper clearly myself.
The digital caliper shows 33.51 mm
